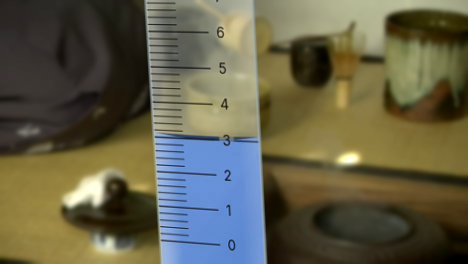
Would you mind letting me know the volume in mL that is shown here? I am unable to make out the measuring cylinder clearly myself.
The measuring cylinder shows 3 mL
